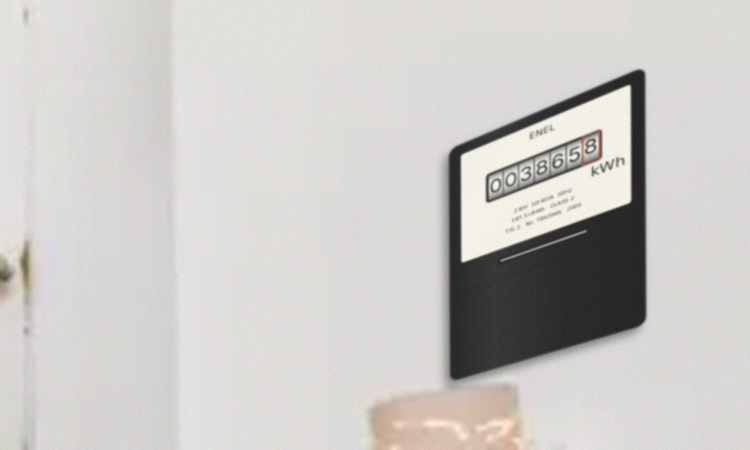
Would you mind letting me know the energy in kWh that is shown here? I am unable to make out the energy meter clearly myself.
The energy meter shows 3865.8 kWh
